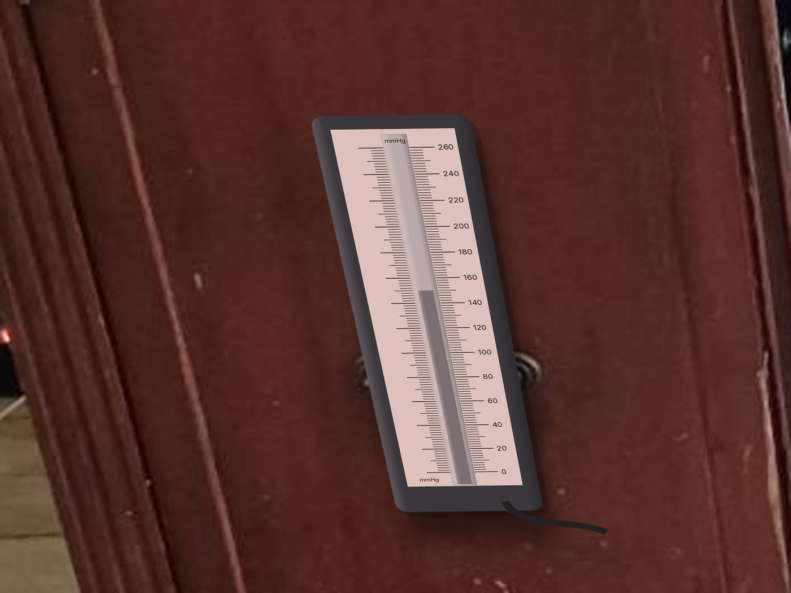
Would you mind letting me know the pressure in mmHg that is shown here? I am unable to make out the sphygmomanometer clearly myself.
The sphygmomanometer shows 150 mmHg
